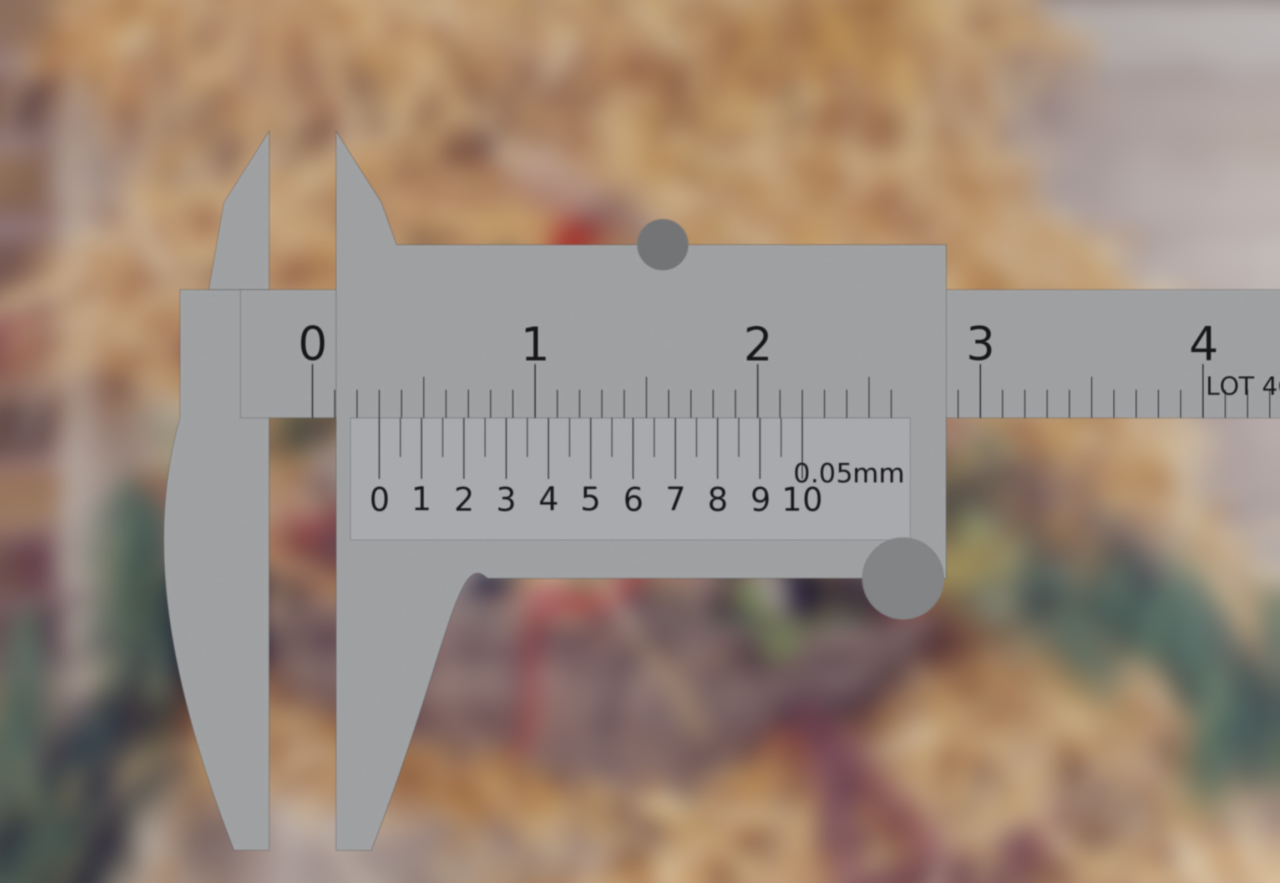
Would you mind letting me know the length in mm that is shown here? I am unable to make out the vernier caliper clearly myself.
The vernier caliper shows 3.0 mm
